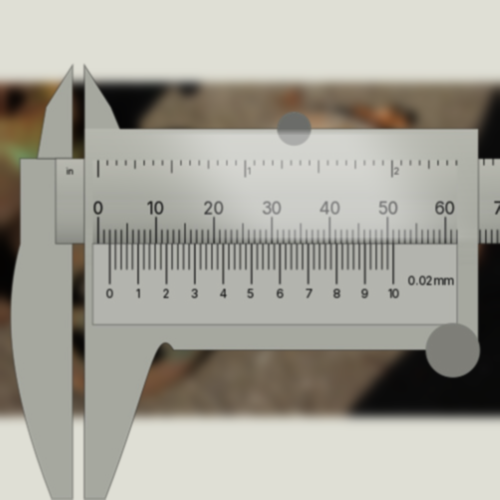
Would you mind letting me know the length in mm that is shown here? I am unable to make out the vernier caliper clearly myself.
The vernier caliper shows 2.0 mm
